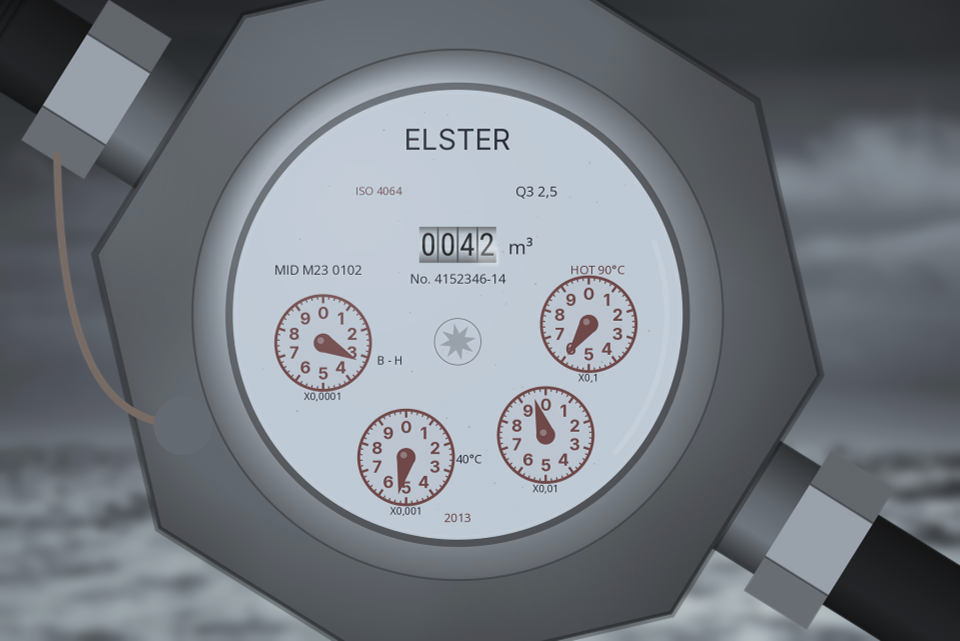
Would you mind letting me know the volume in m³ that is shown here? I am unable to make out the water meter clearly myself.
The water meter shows 42.5953 m³
